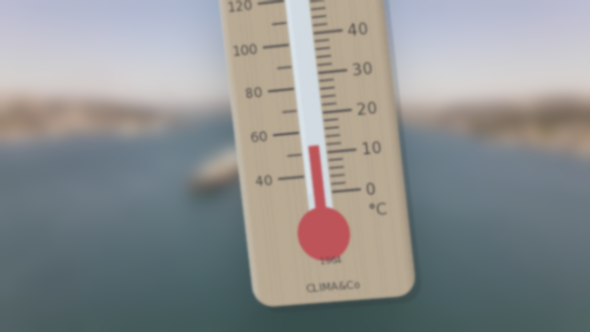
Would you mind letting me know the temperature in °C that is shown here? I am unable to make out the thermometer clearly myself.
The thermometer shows 12 °C
